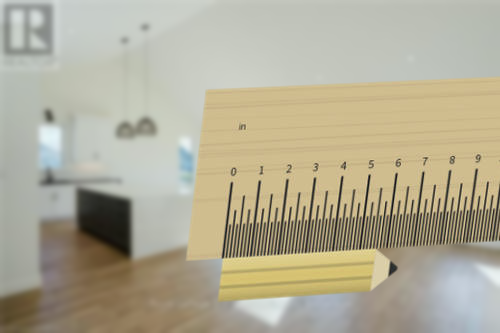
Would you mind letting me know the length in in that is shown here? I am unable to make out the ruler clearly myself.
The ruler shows 6.5 in
